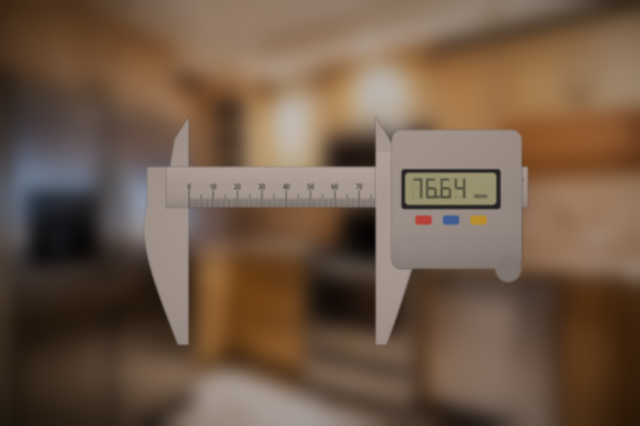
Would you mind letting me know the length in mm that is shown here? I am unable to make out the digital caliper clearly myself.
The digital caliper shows 76.64 mm
